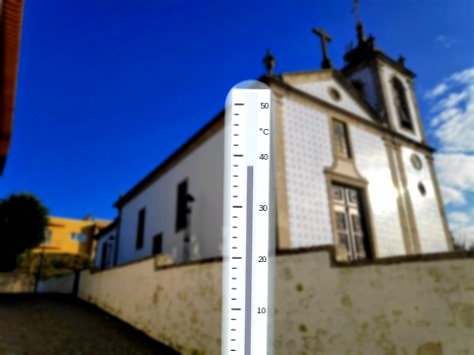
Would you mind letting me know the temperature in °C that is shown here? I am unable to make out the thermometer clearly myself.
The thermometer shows 38 °C
